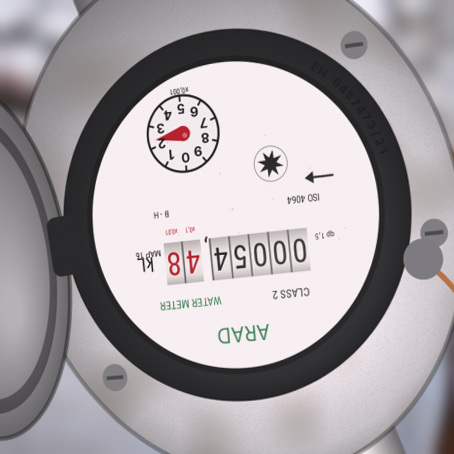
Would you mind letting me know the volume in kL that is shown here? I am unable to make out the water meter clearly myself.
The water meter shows 54.482 kL
